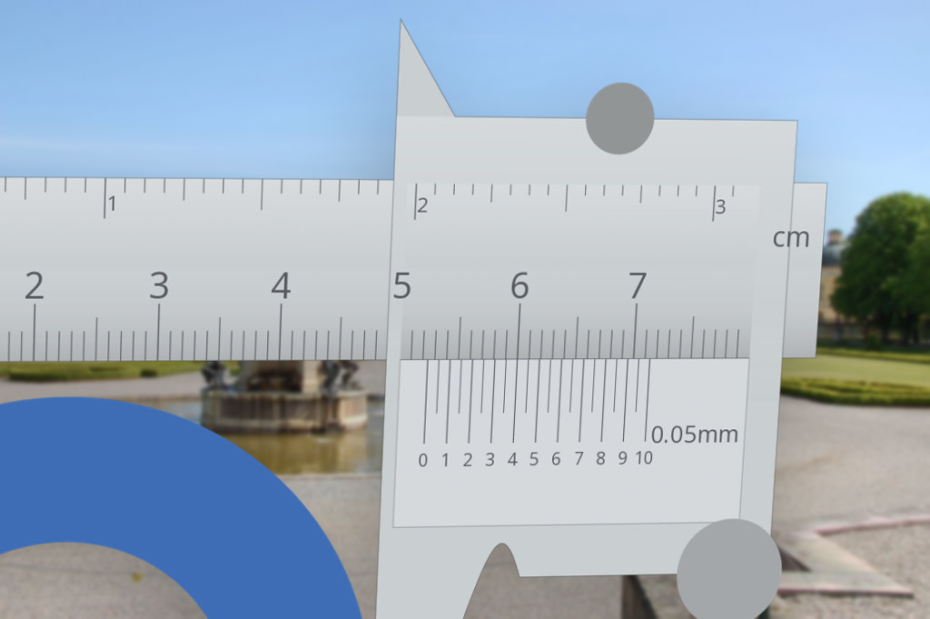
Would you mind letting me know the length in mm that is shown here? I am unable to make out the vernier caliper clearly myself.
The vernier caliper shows 52.4 mm
